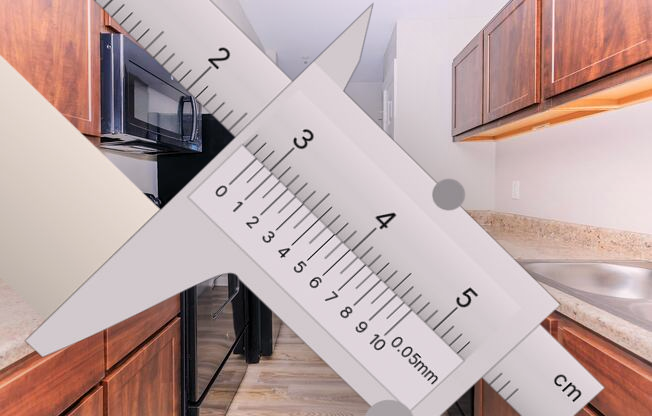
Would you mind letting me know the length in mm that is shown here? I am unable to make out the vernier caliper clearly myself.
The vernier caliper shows 28.4 mm
